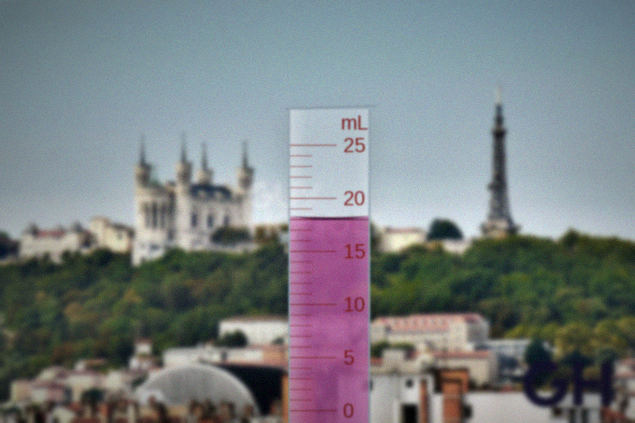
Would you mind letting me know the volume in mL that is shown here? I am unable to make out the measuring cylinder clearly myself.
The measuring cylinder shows 18 mL
